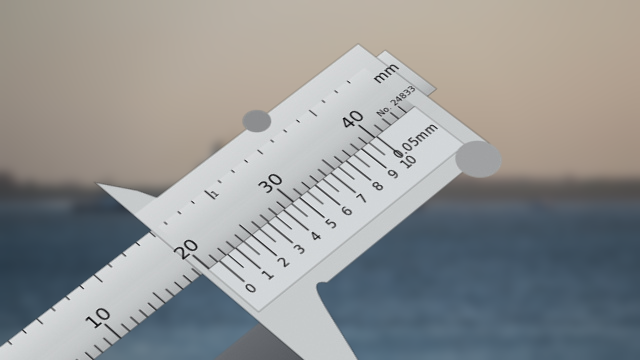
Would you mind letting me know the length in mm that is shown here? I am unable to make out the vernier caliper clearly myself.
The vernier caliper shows 21.2 mm
